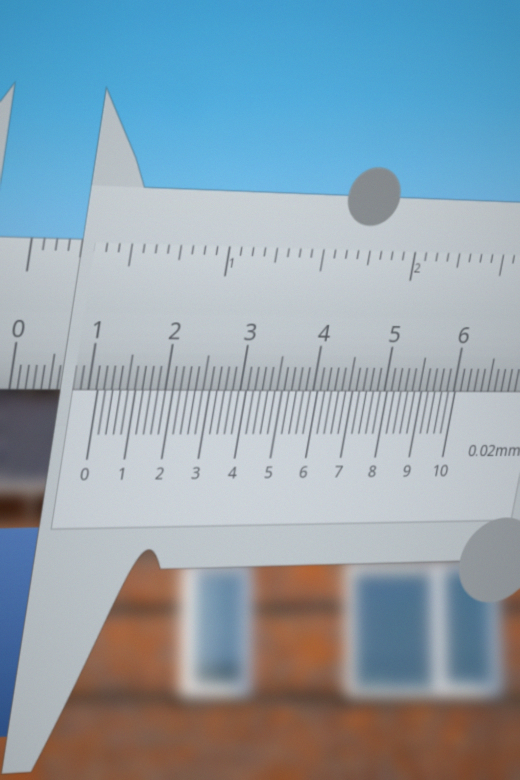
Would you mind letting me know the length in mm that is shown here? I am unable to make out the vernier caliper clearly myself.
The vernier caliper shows 11.2 mm
